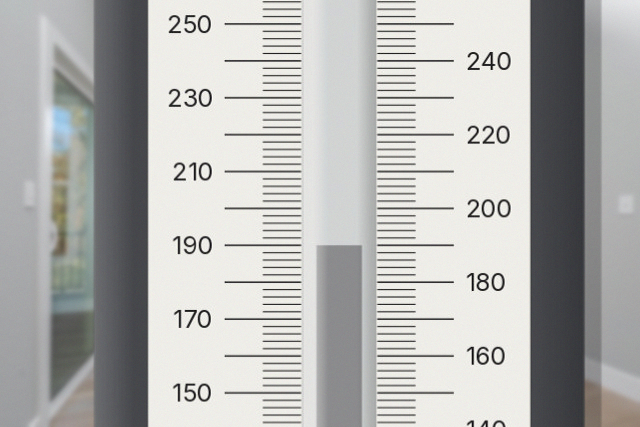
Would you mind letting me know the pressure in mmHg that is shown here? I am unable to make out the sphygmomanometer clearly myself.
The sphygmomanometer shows 190 mmHg
